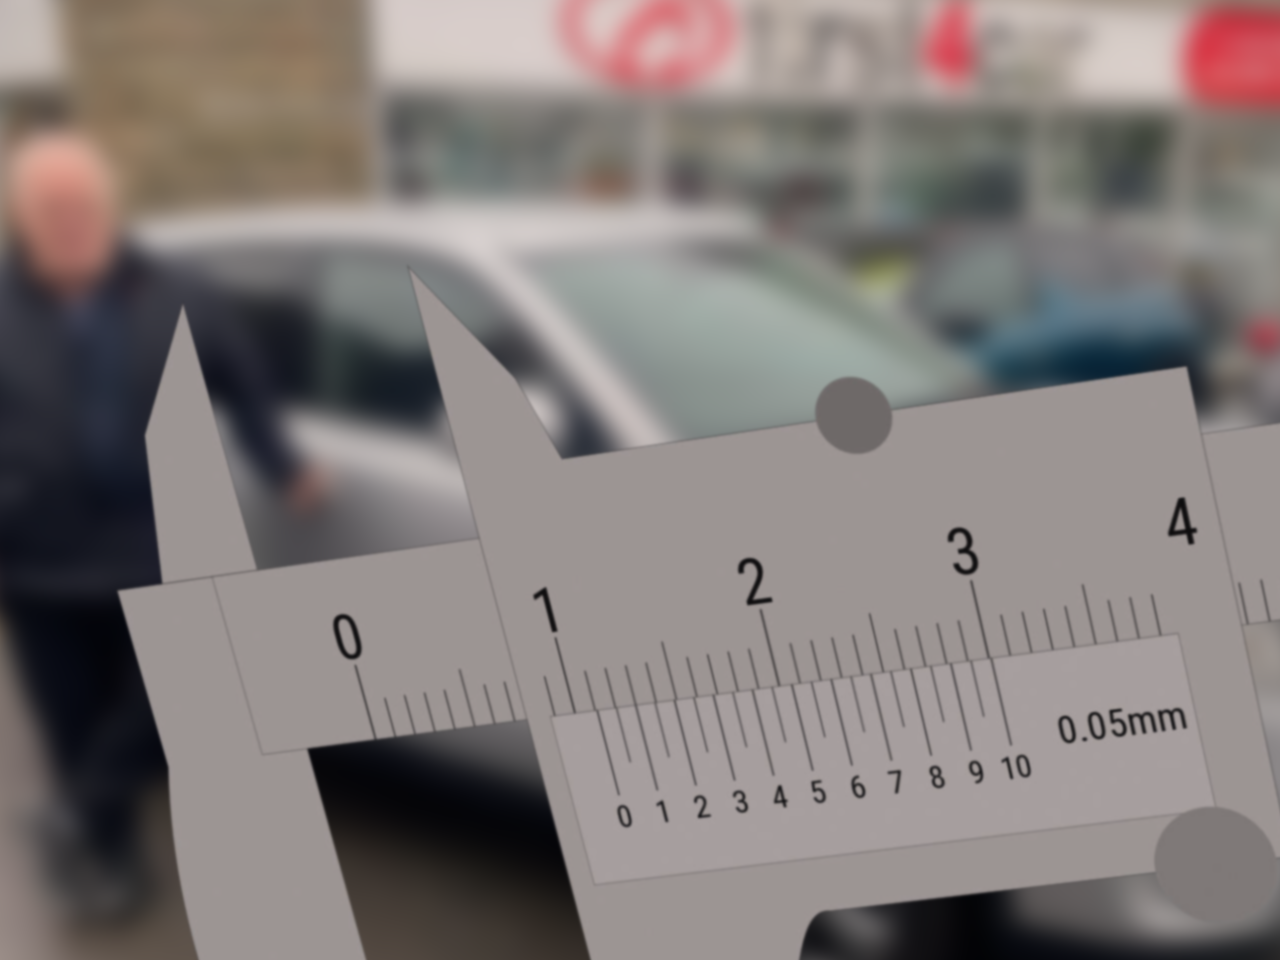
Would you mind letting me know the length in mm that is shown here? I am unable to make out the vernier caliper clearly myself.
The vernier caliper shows 11.1 mm
